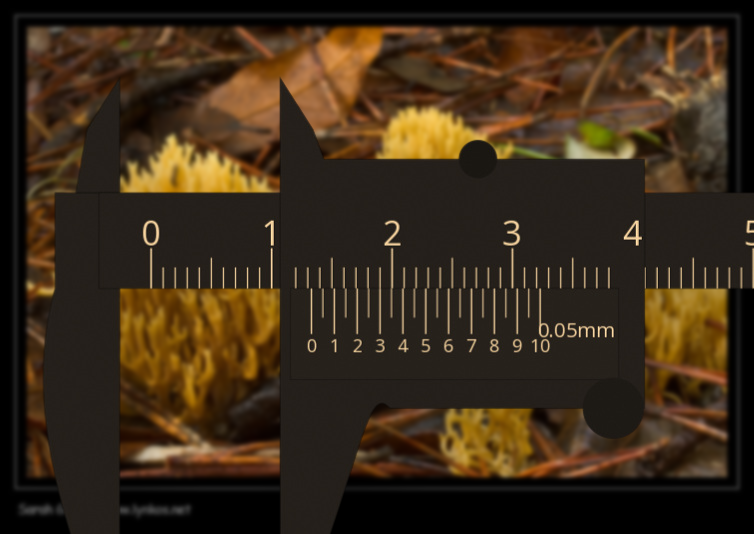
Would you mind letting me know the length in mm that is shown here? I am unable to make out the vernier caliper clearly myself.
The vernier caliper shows 13.3 mm
